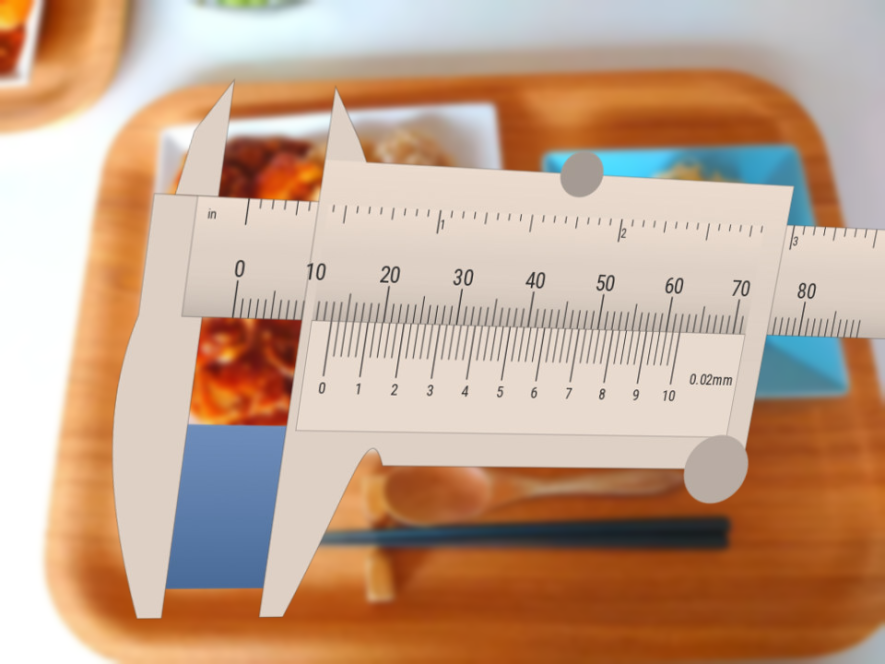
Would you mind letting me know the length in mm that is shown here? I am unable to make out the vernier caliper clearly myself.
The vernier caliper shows 13.0 mm
